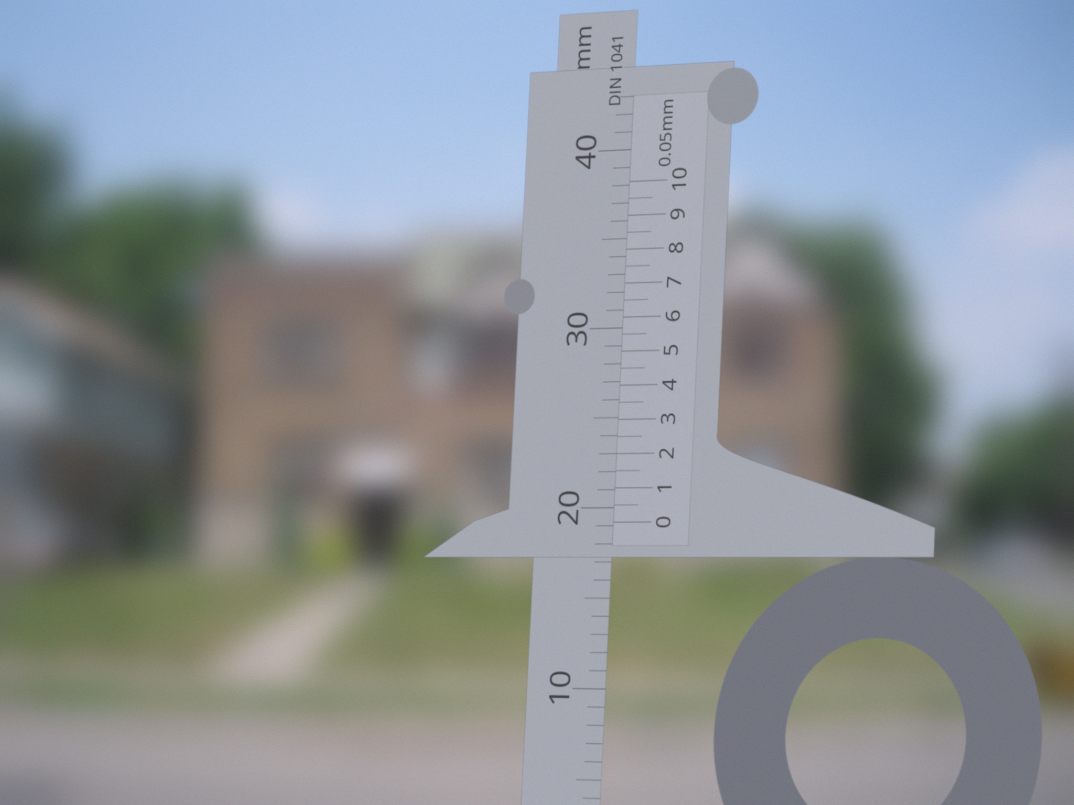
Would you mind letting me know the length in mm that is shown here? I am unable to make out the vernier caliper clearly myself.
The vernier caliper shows 19.2 mm
